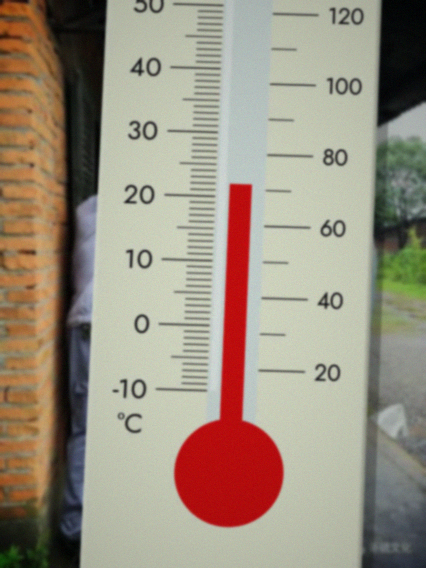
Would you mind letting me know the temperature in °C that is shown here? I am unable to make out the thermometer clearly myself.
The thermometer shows 22 °C
